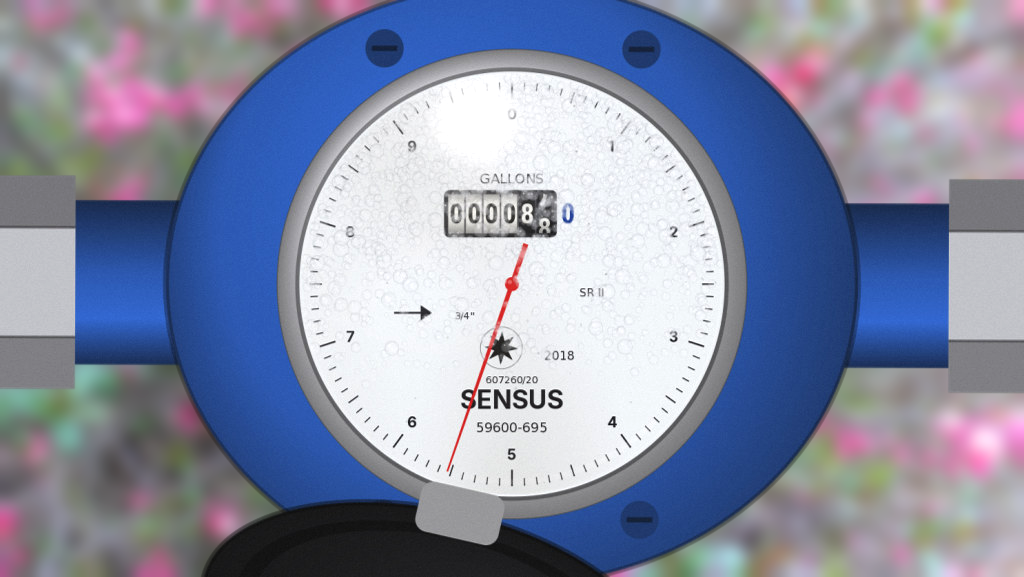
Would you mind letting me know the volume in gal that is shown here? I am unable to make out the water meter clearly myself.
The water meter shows 875.5 gal
